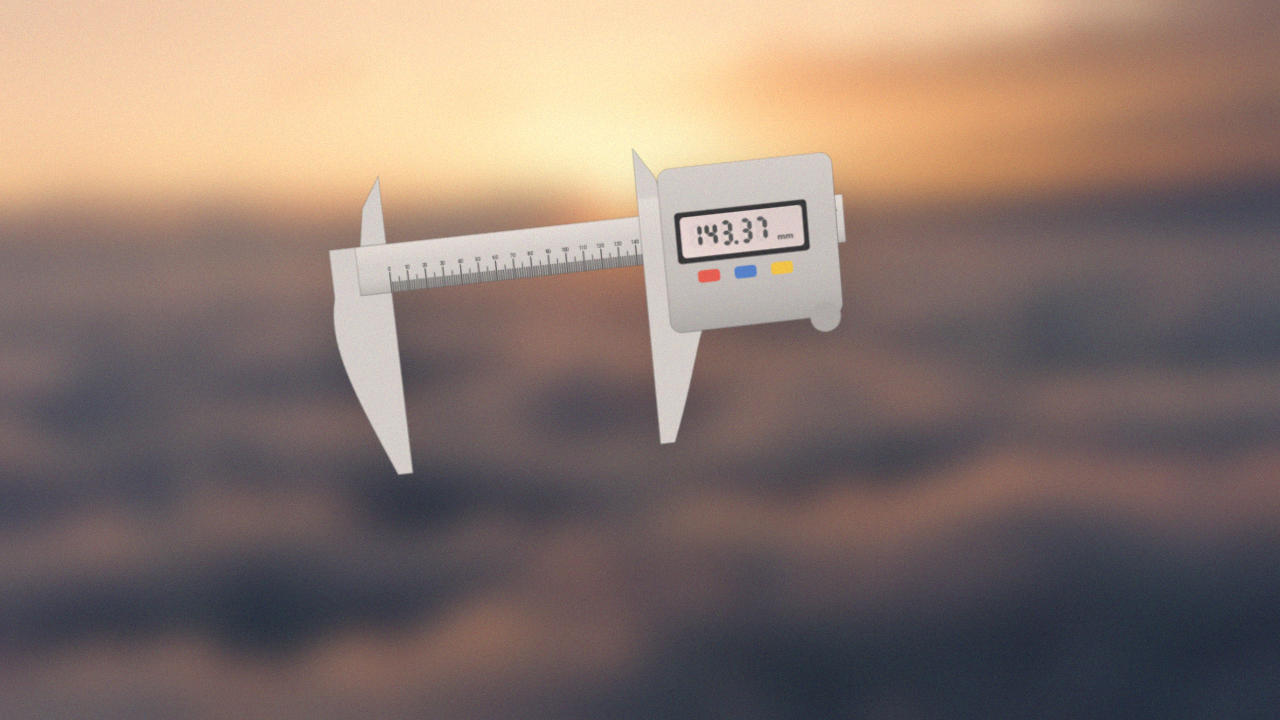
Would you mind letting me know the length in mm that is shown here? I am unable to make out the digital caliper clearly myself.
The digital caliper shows 143.37 mm
